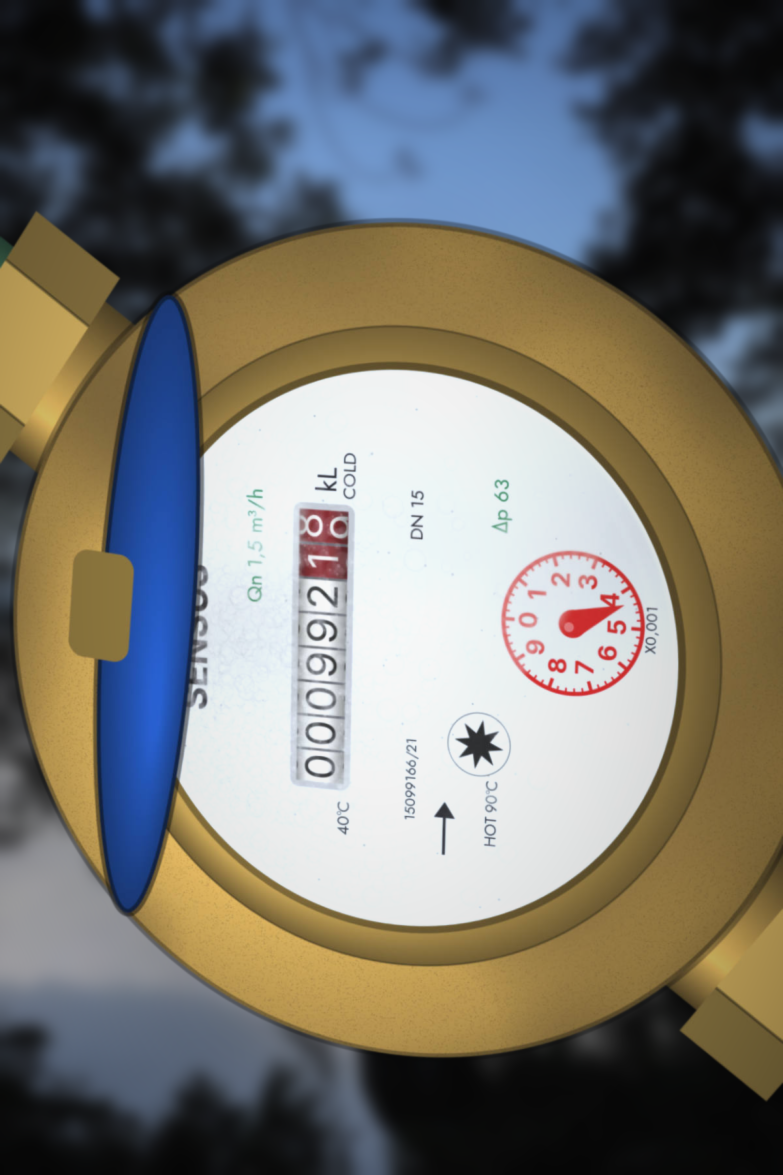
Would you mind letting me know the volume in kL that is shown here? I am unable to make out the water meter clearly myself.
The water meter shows 992.184 kL
